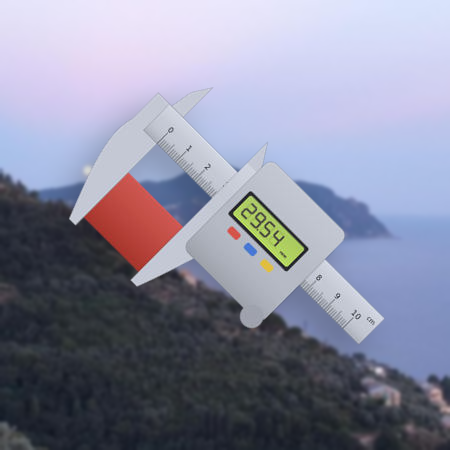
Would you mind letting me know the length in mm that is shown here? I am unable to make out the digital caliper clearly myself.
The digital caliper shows 29.54 mm
